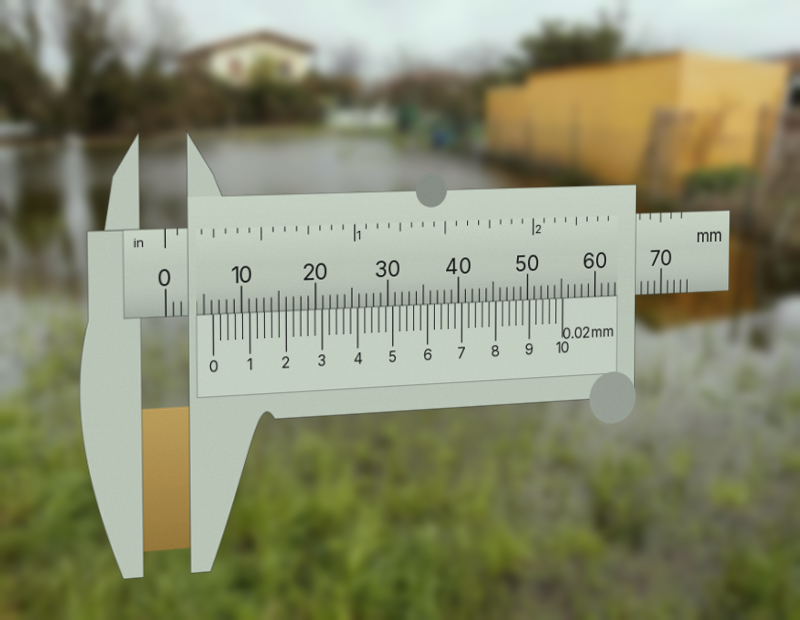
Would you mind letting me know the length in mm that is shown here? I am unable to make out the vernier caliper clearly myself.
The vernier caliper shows 6.2 mm
